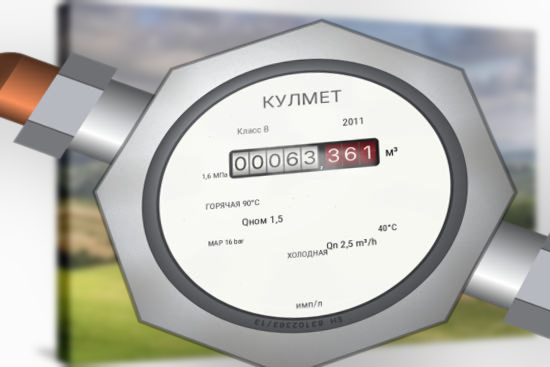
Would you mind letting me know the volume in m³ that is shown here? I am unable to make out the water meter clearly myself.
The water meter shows 63.361 m³
